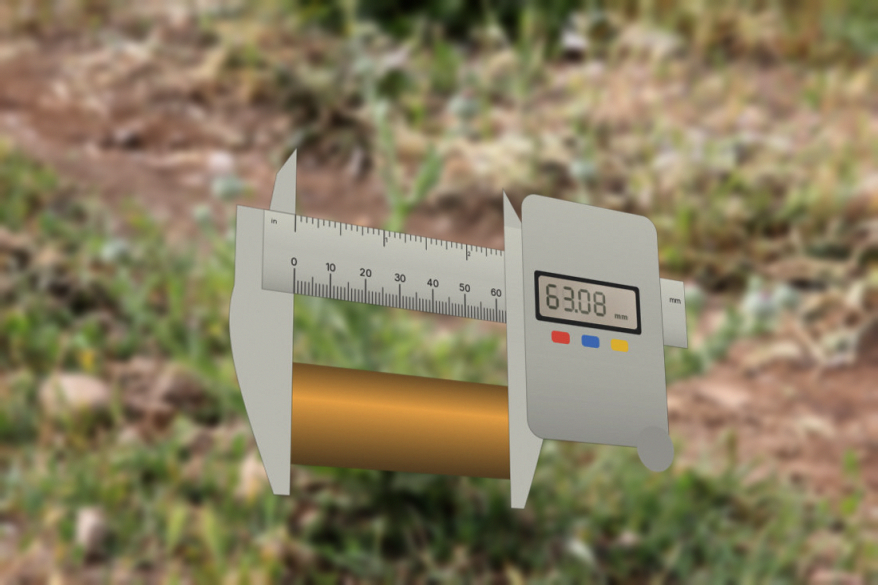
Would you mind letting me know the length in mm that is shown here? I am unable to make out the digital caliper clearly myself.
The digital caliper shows 63.08 mm
